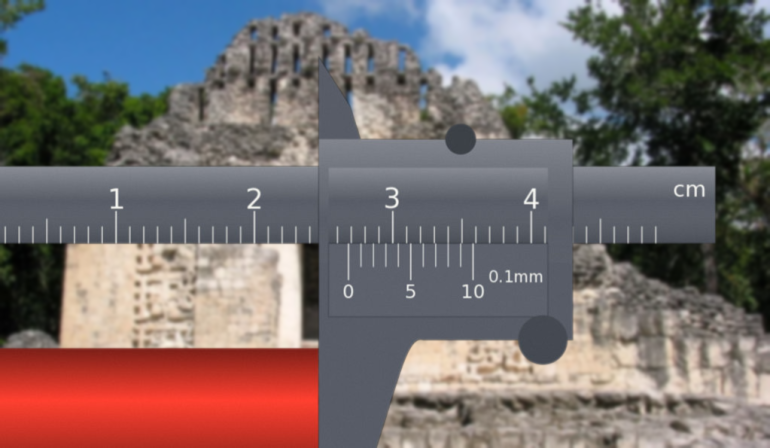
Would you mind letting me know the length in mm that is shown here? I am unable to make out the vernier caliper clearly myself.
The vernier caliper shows 26.8 mm
